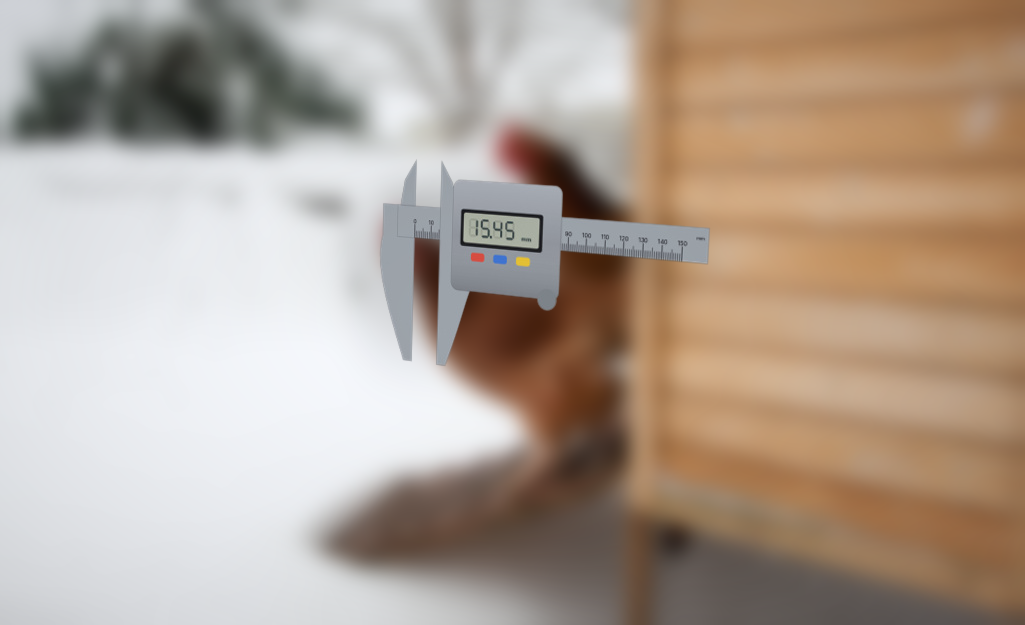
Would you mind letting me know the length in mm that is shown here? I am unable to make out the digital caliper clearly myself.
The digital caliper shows 15.45 mm
